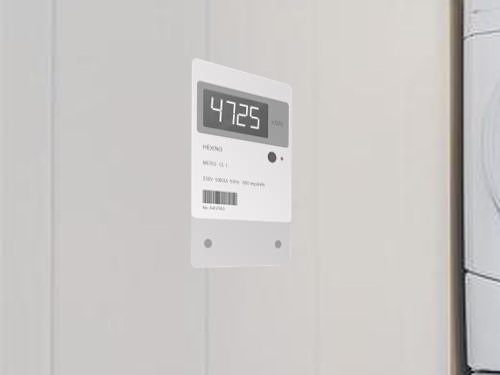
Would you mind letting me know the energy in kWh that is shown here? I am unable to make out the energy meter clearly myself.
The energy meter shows 4725 kWh
